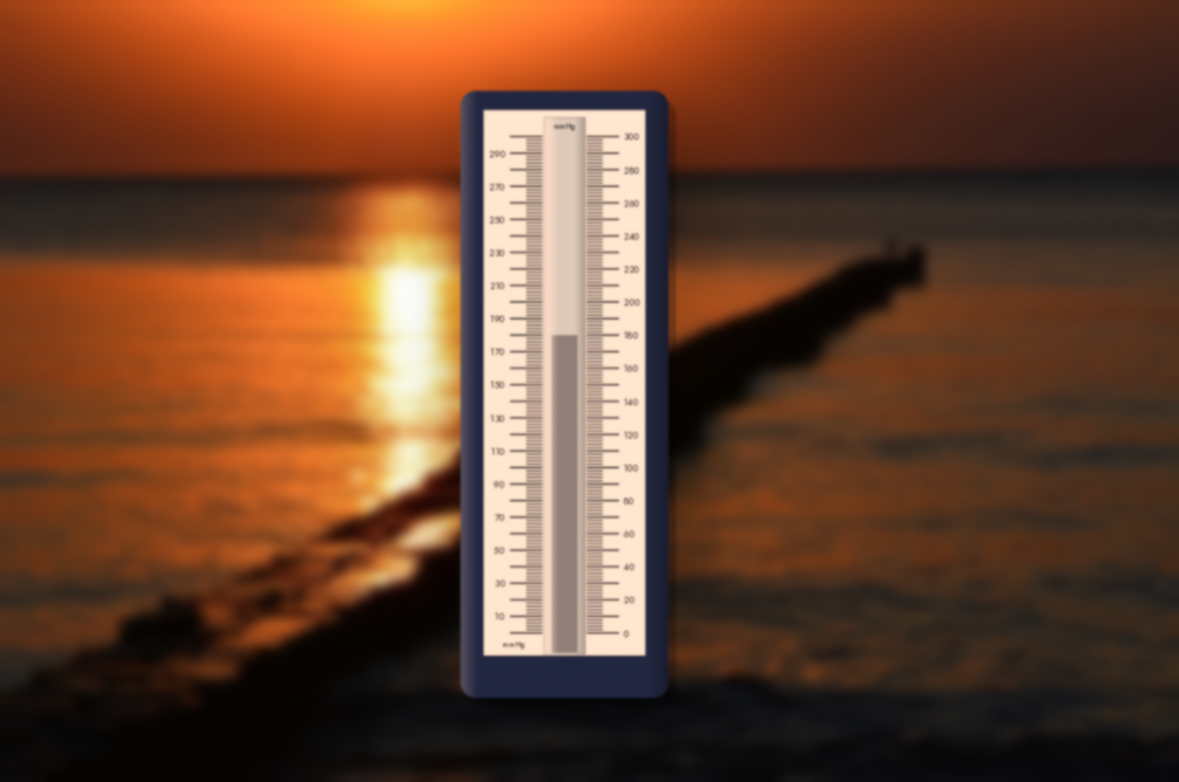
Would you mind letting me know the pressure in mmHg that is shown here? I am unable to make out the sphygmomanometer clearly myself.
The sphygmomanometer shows 180 mmHg
